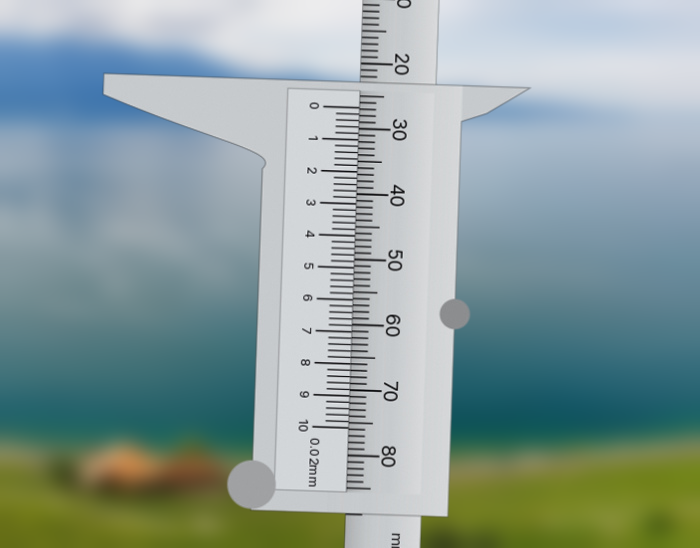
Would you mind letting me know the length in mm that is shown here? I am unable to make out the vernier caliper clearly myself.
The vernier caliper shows 26.8 mm
